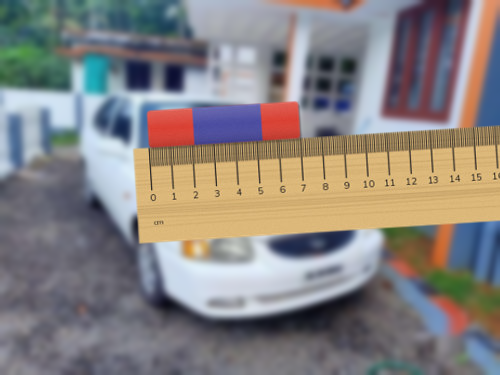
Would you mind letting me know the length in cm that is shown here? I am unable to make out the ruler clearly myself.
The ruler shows 7 cm
